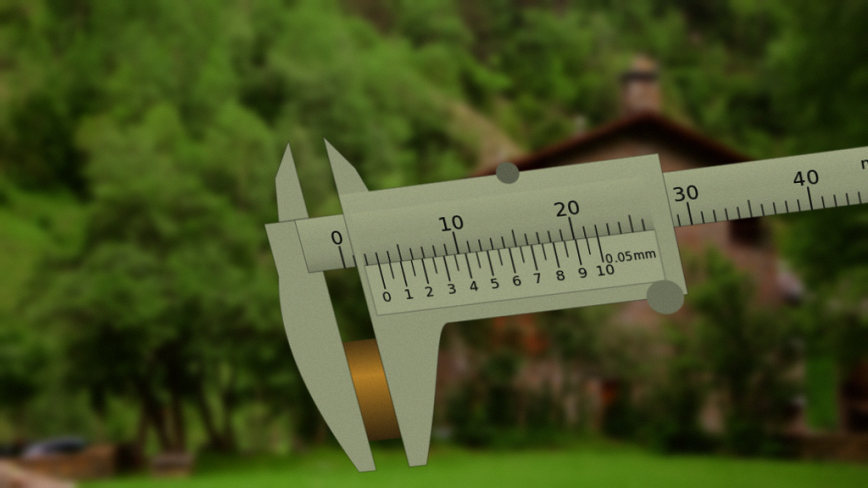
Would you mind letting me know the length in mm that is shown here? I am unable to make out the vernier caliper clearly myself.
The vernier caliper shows 3.0 mm
